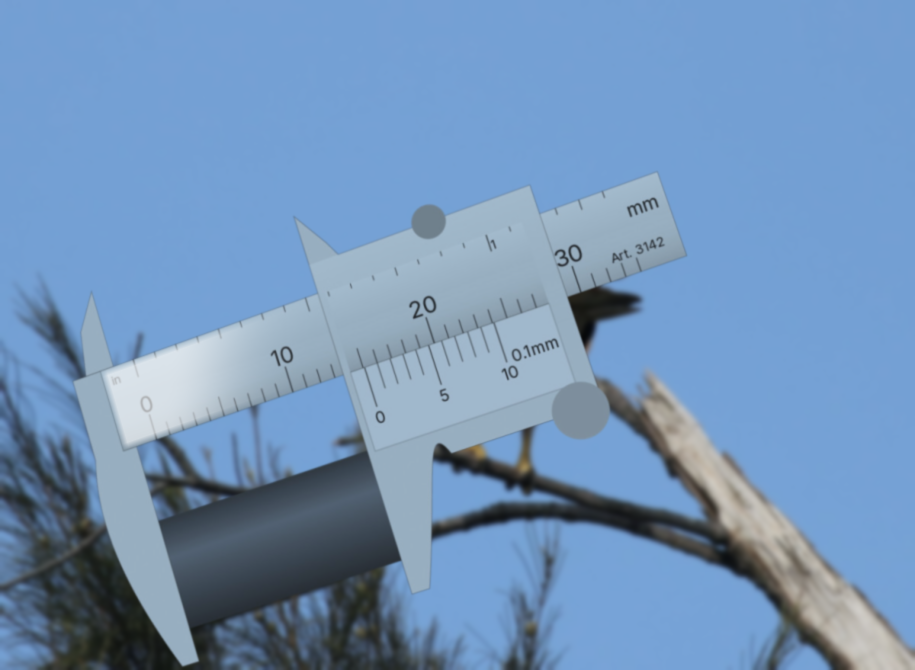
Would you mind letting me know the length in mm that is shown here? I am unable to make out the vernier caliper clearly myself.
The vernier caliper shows 15.1 mm
